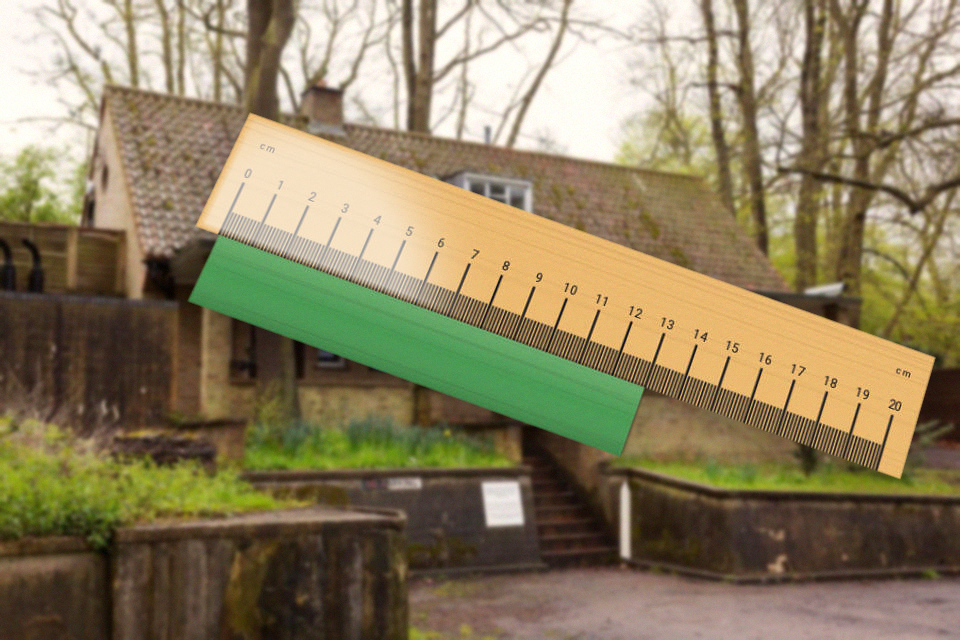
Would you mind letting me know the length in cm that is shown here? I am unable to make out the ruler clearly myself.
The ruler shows 13 cm
